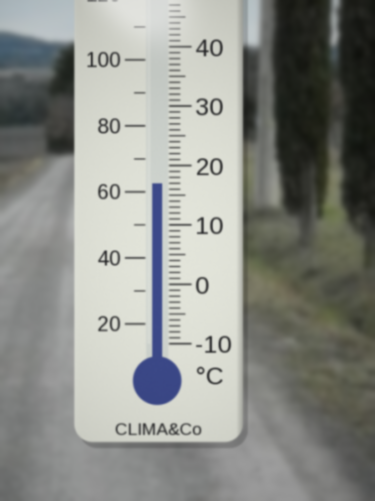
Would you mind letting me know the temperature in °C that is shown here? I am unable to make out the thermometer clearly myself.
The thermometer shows 17 °C
